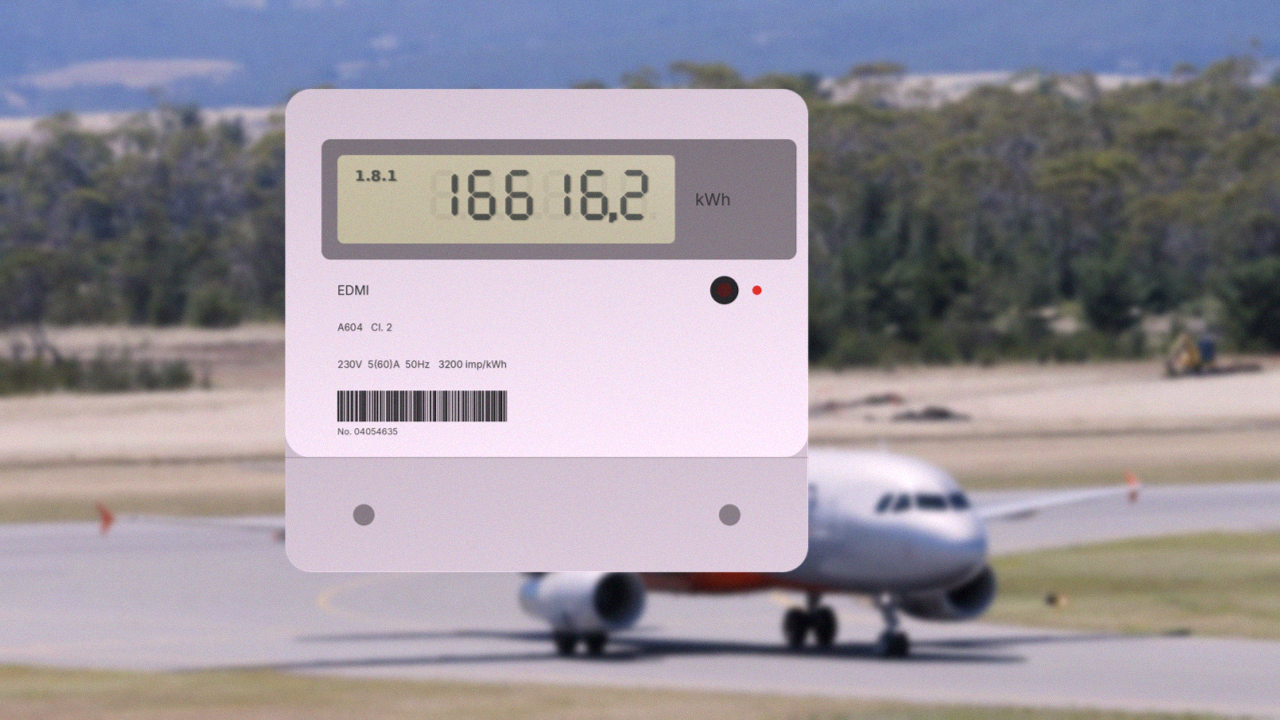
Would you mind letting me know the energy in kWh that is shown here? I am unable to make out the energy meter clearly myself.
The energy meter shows 16616.2 kWh
